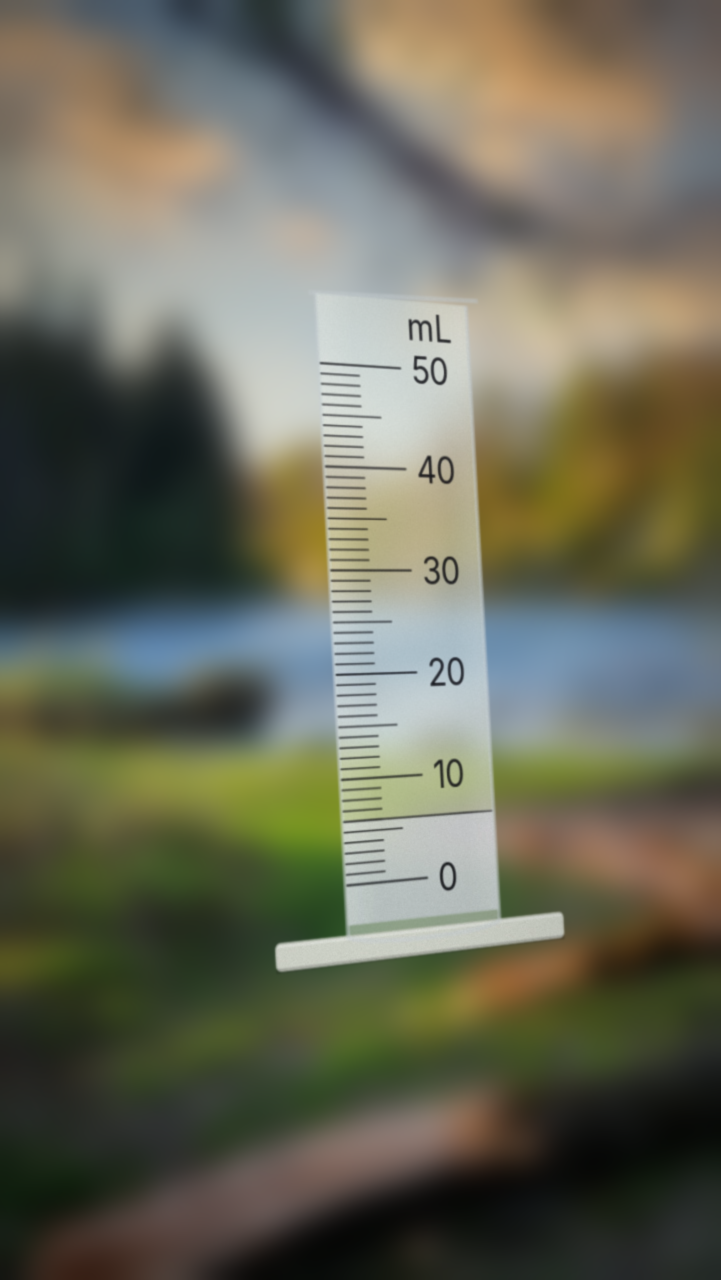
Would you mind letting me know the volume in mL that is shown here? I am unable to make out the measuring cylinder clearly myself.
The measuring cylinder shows 6 mL
